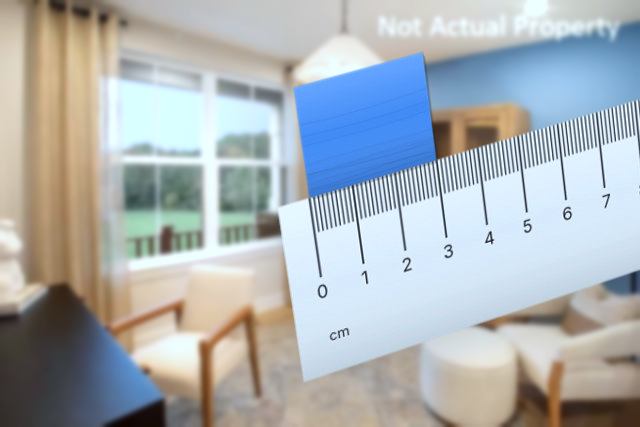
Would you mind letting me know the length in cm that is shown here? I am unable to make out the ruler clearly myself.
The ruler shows 3 cm
